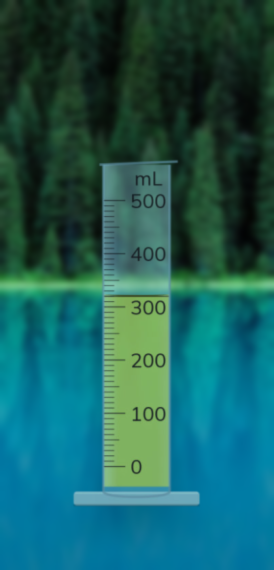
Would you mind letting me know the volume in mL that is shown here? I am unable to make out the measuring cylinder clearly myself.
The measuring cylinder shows 320 mL
